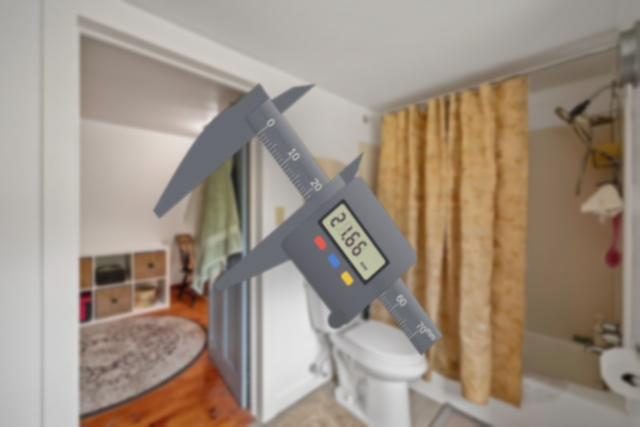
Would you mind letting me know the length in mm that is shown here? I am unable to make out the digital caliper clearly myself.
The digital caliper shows 21.66 mm
